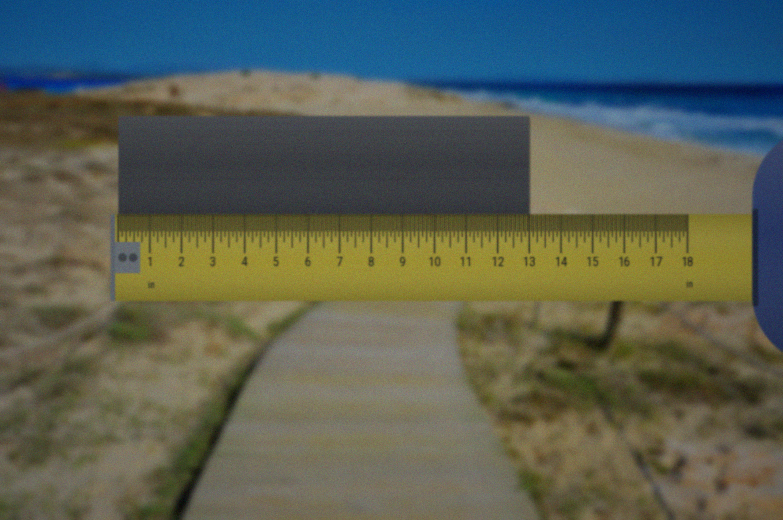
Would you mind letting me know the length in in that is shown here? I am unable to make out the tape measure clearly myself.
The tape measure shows 13 in
